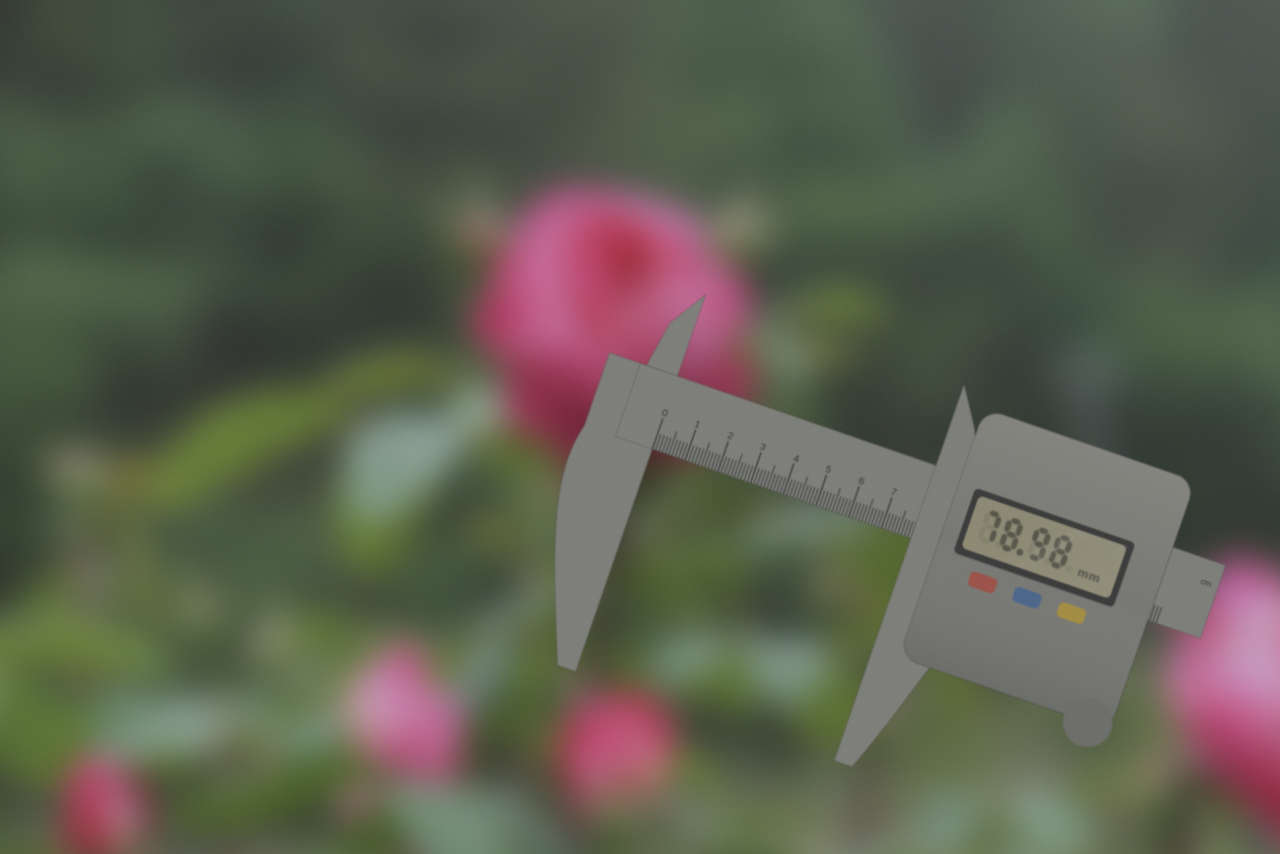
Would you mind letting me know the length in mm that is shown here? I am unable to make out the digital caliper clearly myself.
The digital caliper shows 78.98 mm
